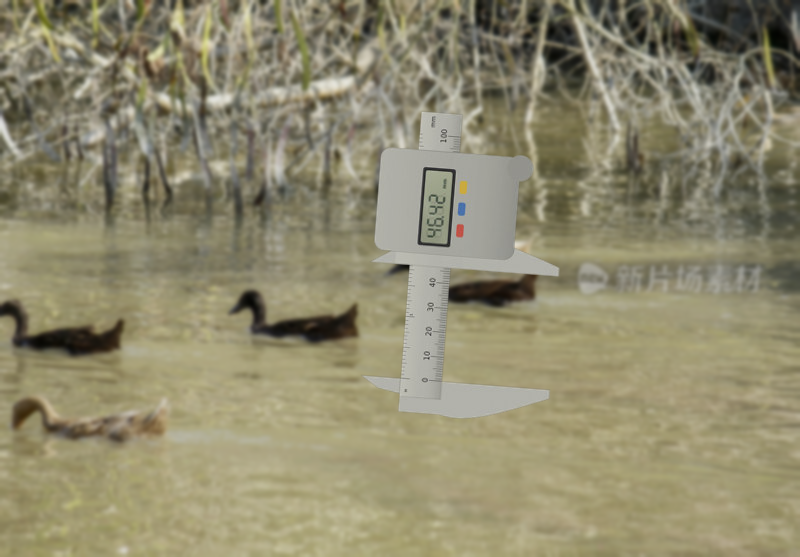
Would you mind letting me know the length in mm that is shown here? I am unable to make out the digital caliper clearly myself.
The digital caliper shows 46.42 mm
